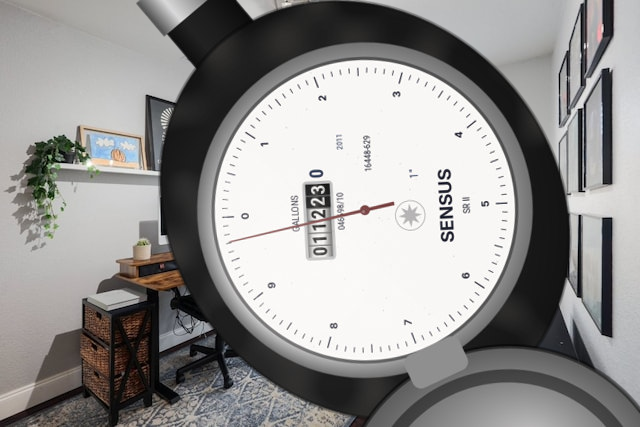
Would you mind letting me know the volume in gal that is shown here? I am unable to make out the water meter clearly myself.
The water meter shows 112229.7 gal
